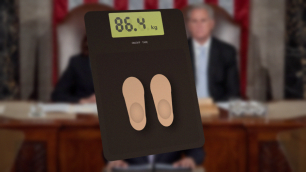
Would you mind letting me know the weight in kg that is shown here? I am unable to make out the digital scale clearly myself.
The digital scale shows 86.4 kg
